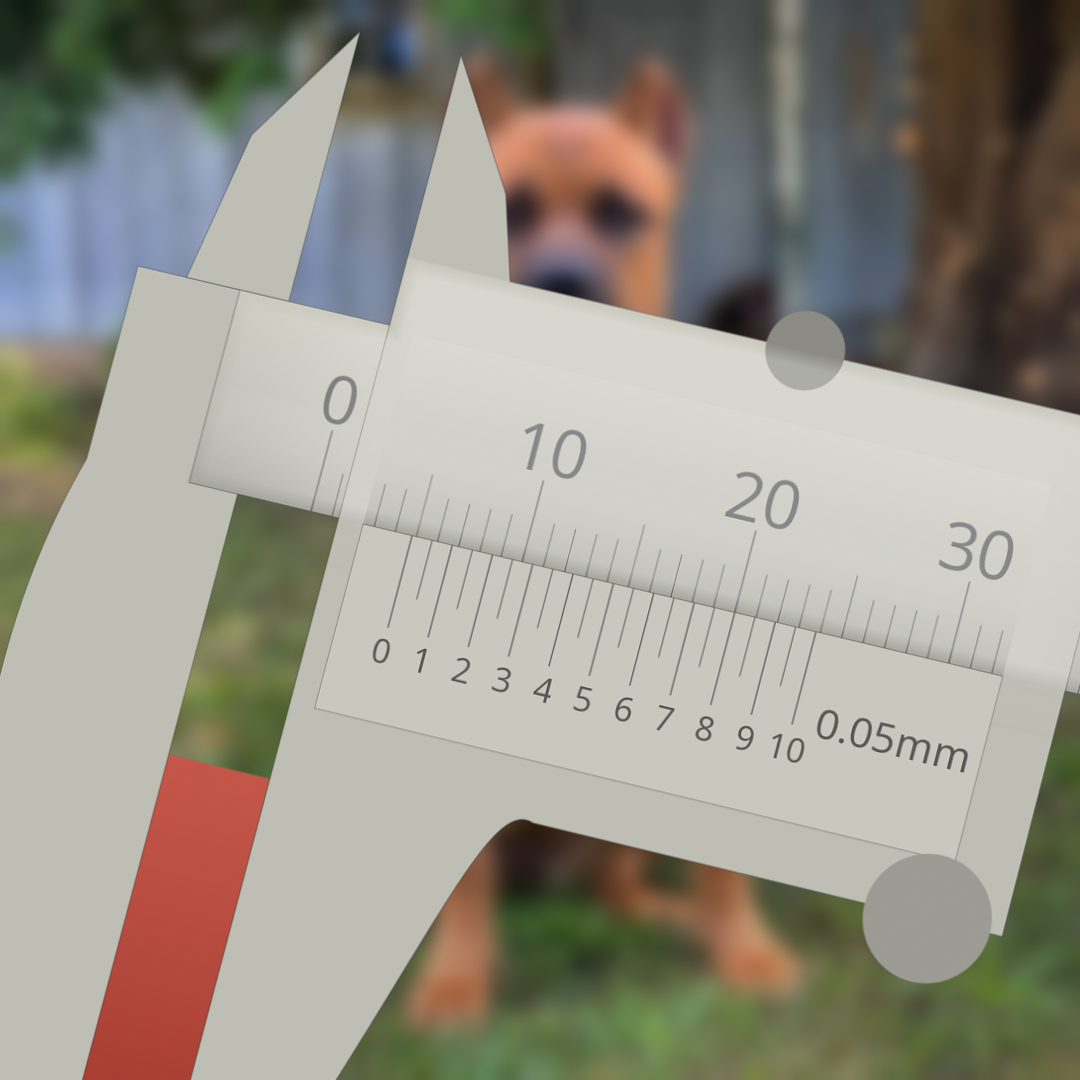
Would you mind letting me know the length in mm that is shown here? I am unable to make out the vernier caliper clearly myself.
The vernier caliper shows 4.8 mm
